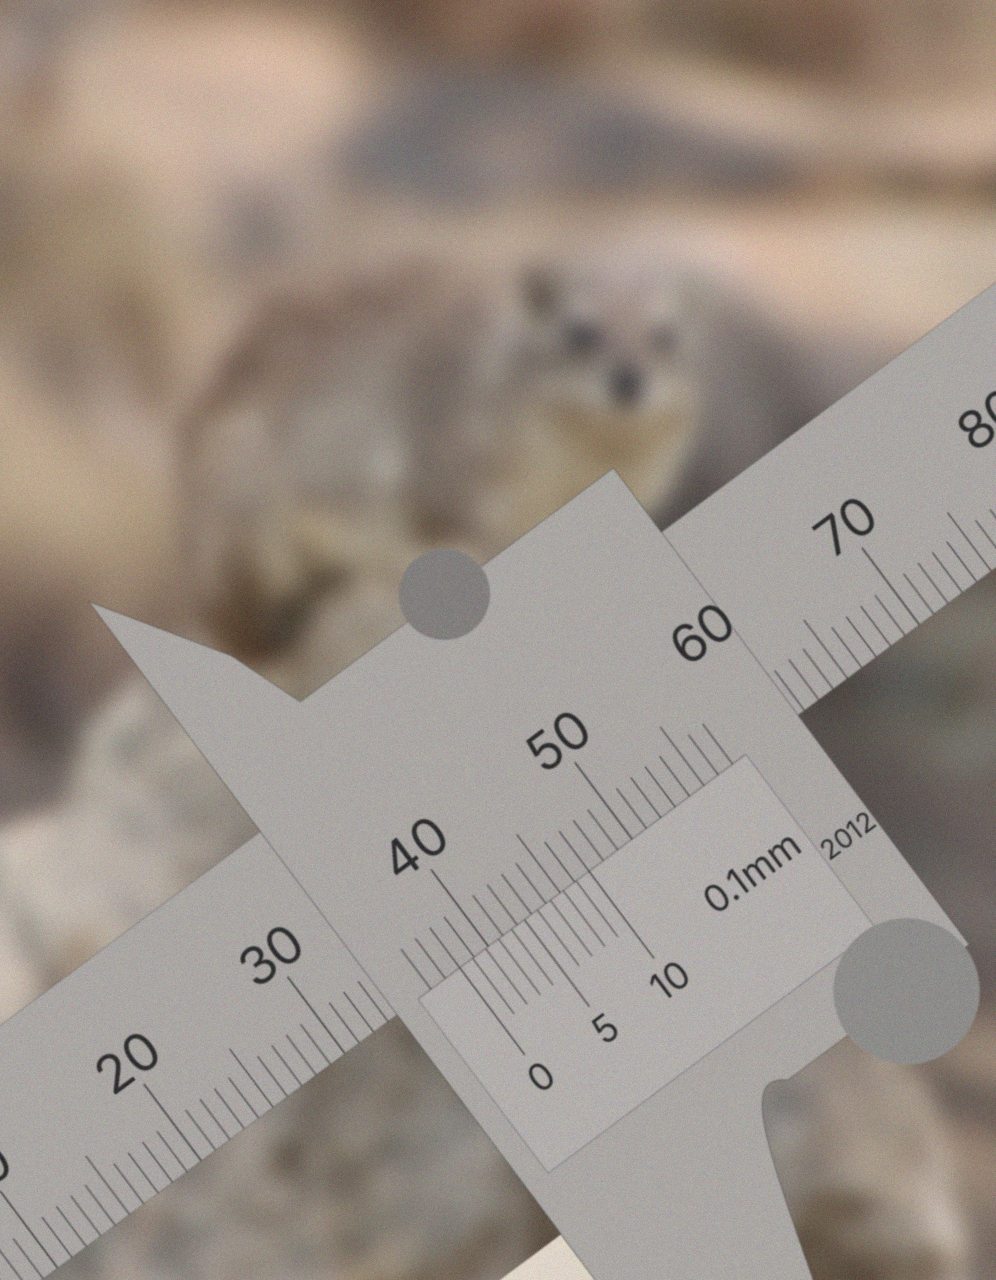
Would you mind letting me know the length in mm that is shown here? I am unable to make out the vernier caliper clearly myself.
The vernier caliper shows 38.0 mm
